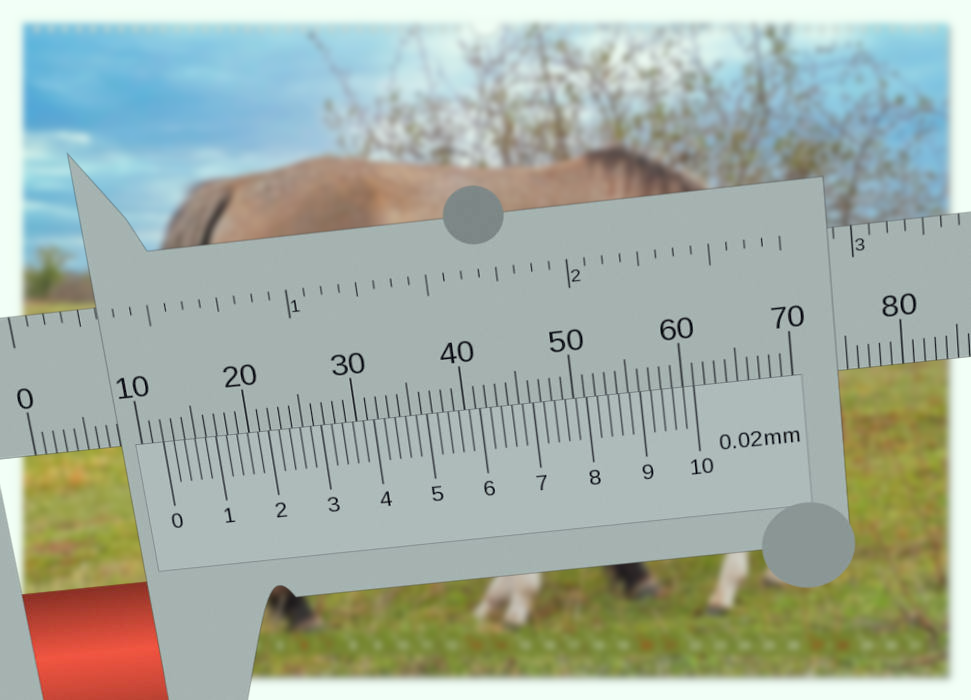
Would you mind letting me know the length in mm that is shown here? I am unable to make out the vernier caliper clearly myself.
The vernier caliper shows 12.0 mm
